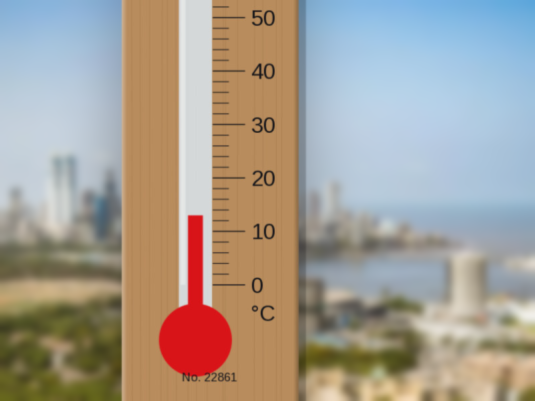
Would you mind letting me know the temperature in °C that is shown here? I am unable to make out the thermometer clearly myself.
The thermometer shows 13 °C
